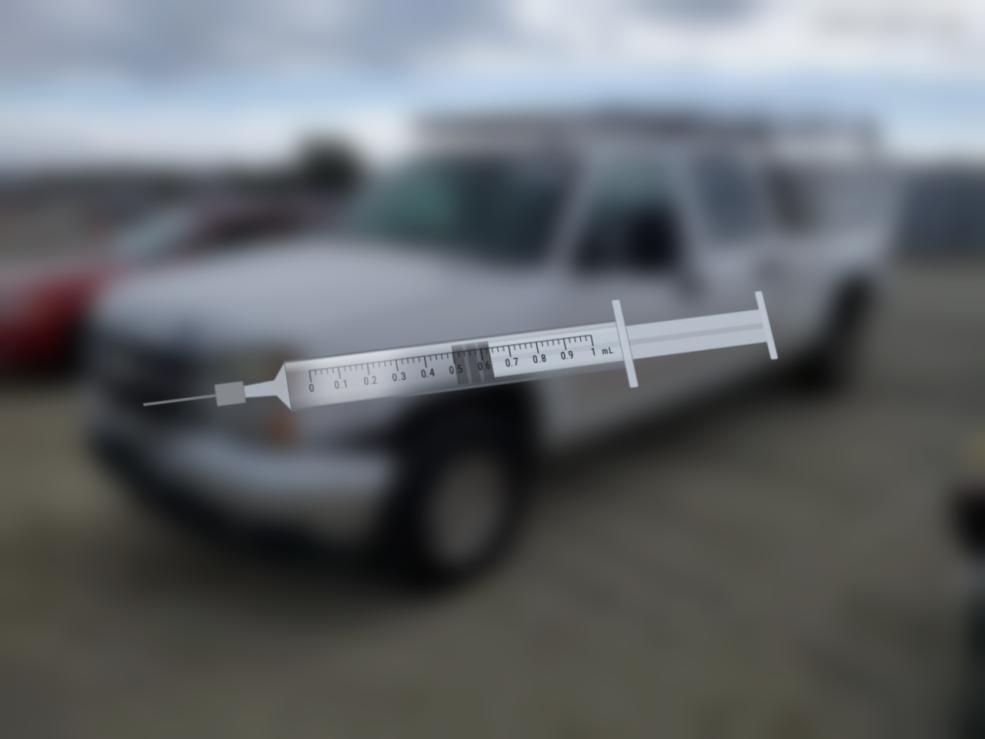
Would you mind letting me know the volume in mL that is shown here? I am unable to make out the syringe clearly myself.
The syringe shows 0.5 mL
